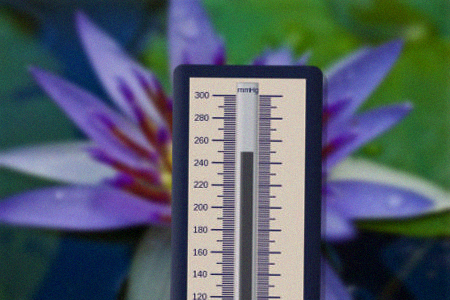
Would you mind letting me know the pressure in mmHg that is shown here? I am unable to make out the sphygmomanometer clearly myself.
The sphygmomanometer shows 250 mmHg
